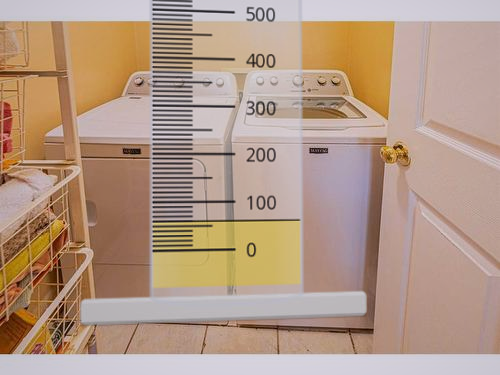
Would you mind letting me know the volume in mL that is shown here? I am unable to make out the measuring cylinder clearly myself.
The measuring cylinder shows 60 mL
